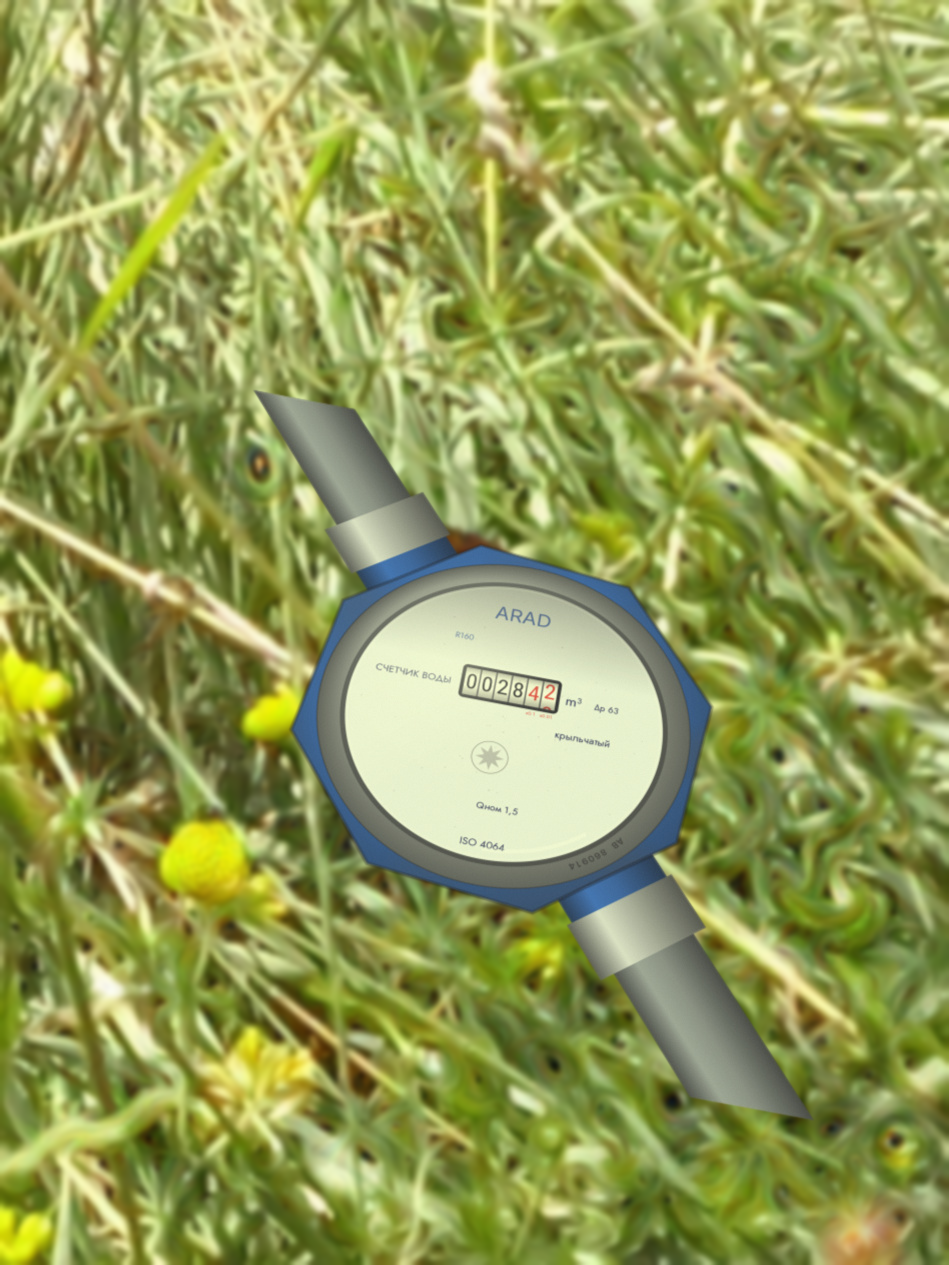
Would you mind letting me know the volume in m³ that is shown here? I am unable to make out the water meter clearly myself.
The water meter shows 28.42 m³
